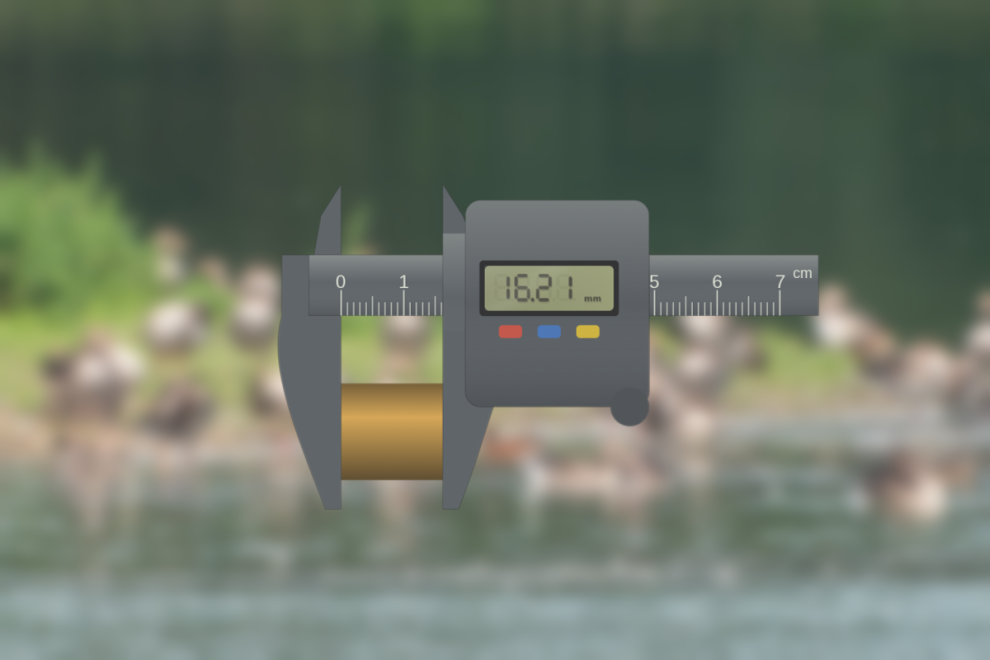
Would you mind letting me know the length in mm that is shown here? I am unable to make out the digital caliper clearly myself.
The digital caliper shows 16.21 mm
